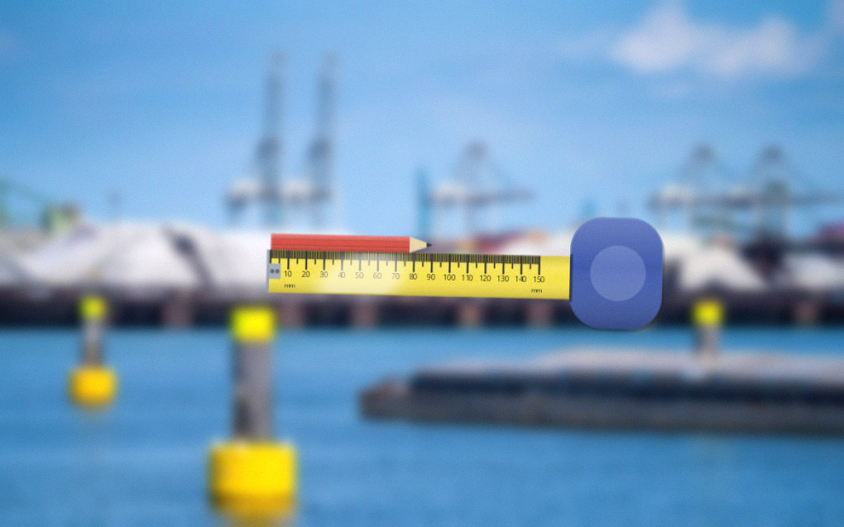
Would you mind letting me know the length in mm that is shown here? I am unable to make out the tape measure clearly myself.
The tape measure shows 90 mm
